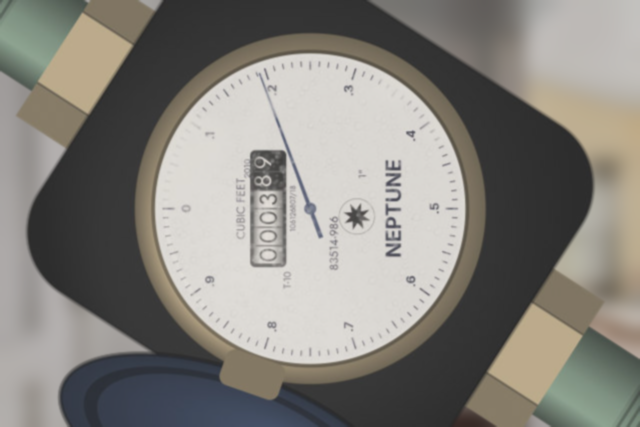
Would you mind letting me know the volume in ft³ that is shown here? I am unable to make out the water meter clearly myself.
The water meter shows 389.19 ft³
